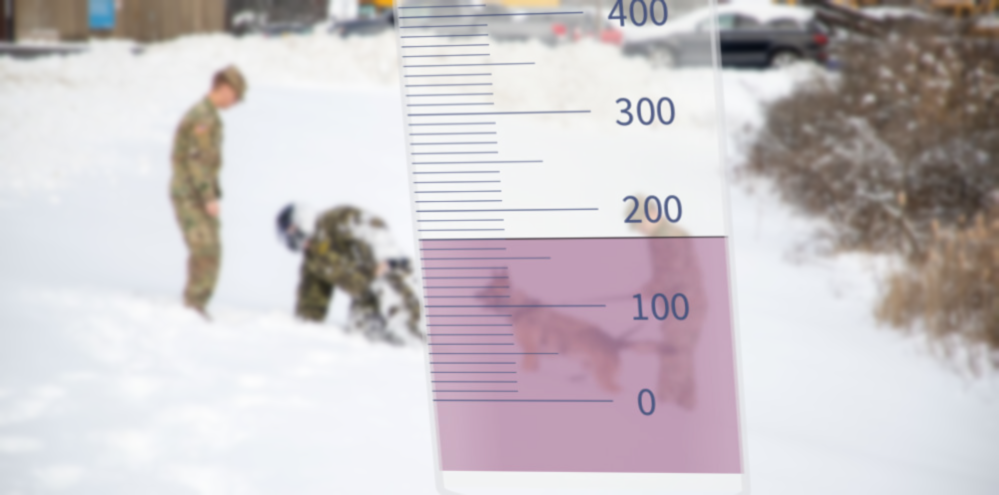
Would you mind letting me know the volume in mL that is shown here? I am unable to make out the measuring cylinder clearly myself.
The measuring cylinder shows 170 mL
